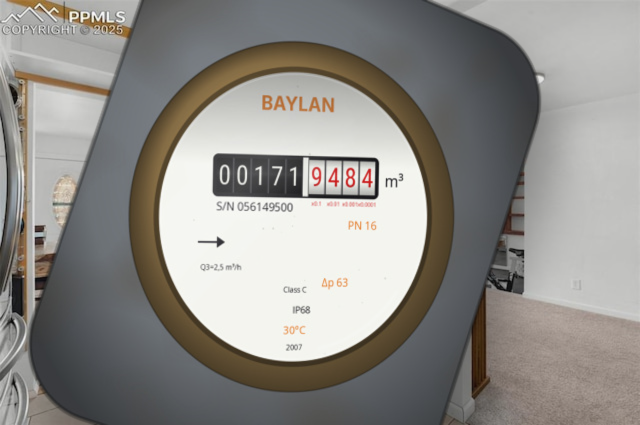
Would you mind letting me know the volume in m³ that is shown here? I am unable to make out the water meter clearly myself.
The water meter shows 171.9484 m³
